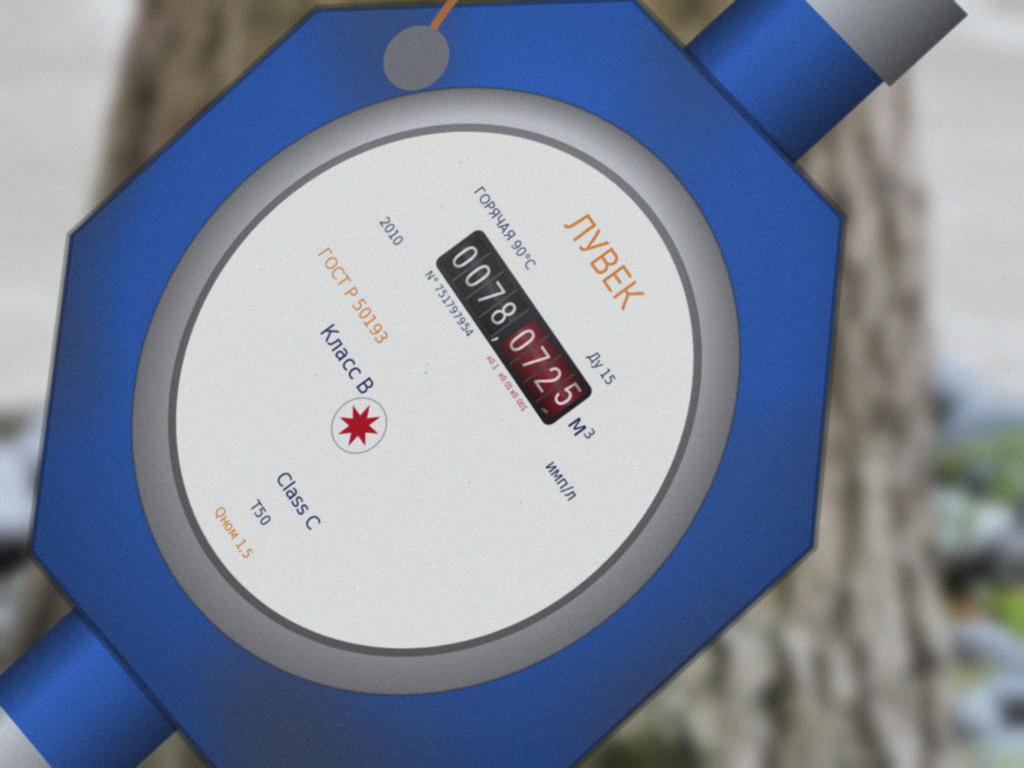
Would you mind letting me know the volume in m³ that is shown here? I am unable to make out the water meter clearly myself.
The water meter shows 78.0725 m³
